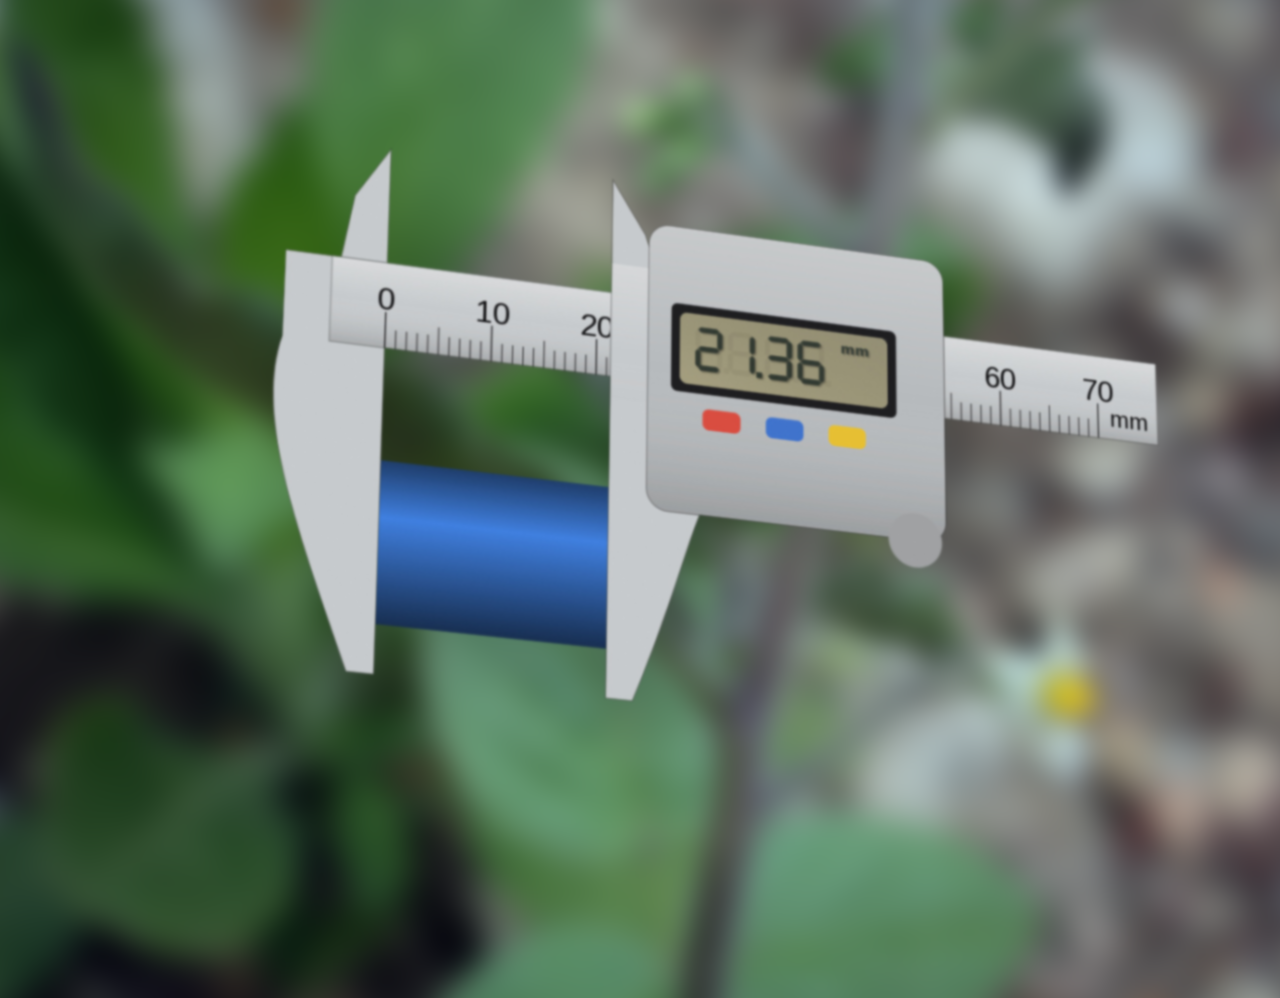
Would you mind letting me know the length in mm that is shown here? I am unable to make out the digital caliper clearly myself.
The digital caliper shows 21.36 mm
